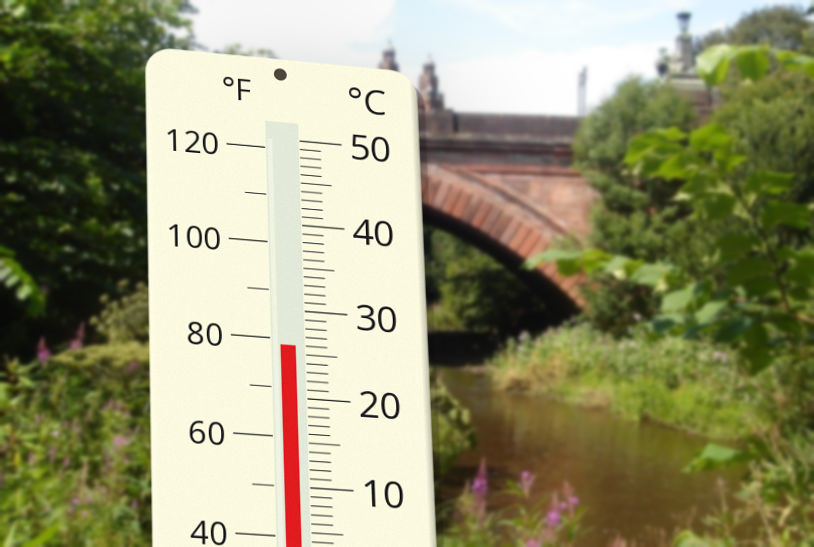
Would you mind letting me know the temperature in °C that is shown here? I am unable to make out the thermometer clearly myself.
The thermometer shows 26 °C
